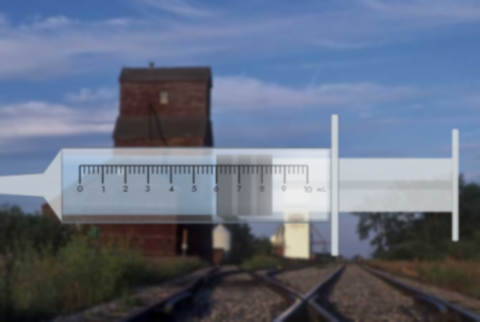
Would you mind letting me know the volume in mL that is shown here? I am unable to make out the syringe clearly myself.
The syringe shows 6 mL
